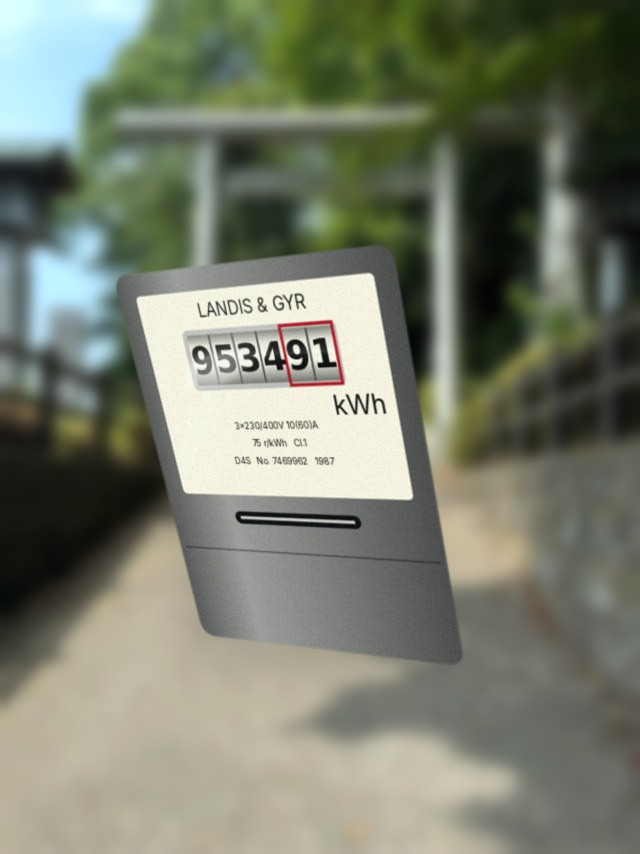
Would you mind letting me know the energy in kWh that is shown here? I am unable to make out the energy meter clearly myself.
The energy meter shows 9534.91 kWh
